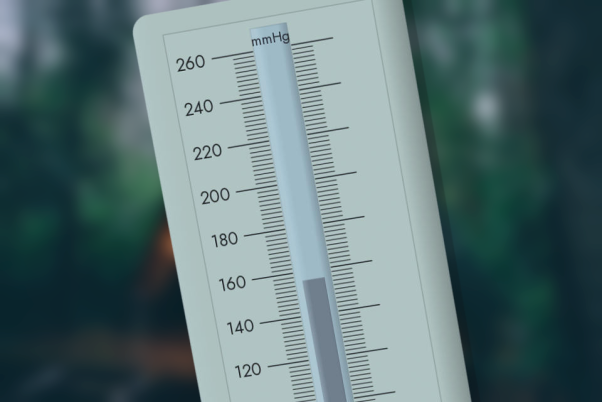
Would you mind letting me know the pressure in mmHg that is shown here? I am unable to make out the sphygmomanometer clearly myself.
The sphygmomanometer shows 156 mmHg
